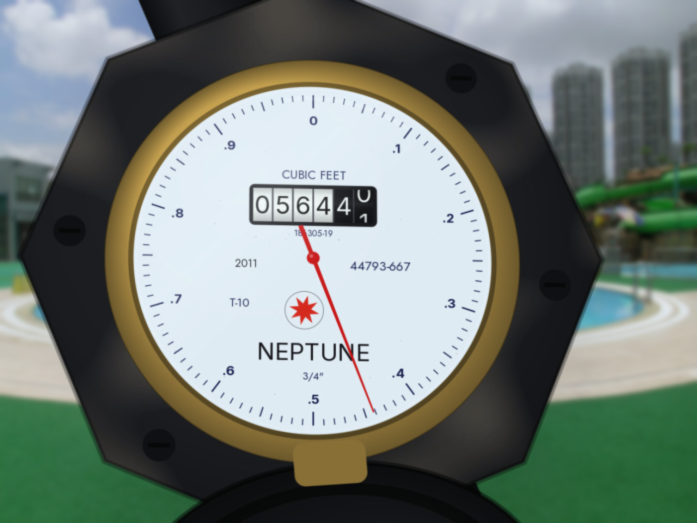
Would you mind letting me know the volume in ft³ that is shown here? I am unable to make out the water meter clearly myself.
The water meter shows 56440.44 ft³
